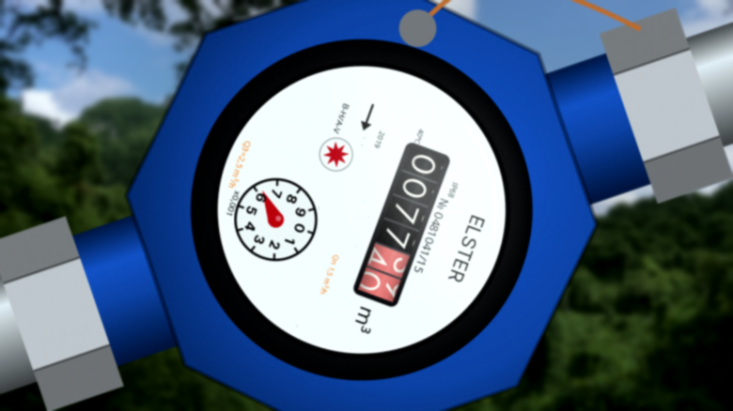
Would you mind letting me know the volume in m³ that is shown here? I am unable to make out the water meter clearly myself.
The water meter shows 77.396 m³
